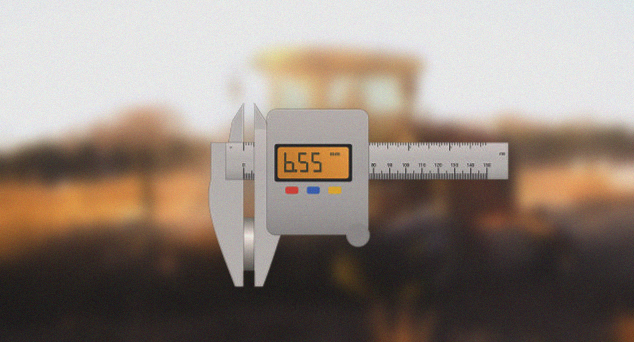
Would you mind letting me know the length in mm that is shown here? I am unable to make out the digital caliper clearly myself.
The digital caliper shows 6.55 mm
